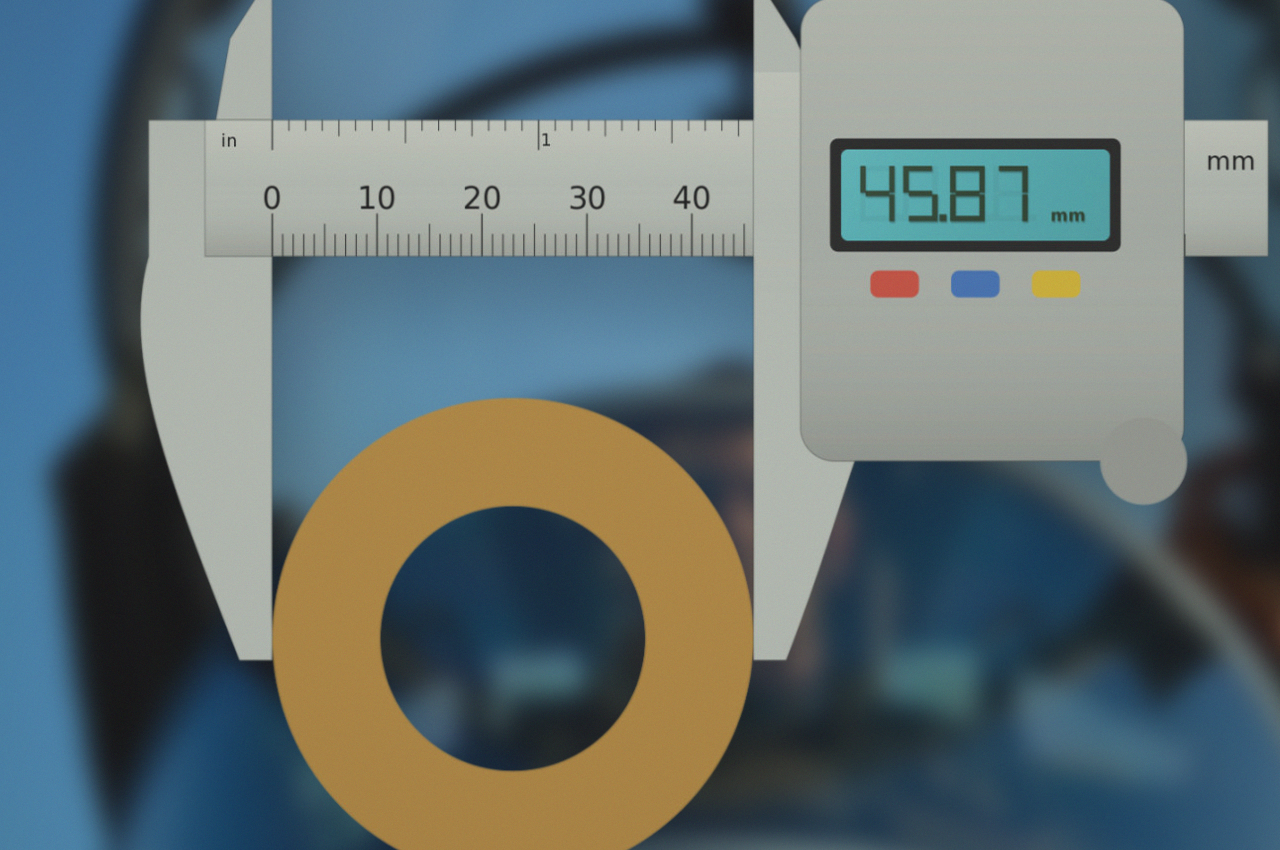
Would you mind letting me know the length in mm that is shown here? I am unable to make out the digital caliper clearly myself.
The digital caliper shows 45.87 mm
